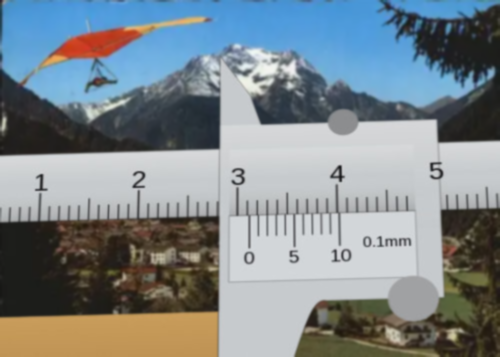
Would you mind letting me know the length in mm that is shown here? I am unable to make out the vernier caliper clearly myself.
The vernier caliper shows 31.2 mm
